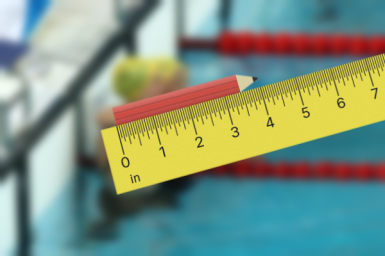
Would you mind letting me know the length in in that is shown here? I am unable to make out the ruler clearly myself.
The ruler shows 4 in
